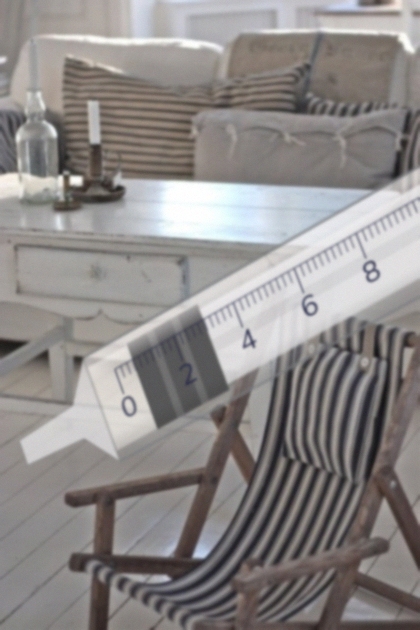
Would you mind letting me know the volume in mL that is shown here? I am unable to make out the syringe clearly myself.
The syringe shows 0.6 mL
